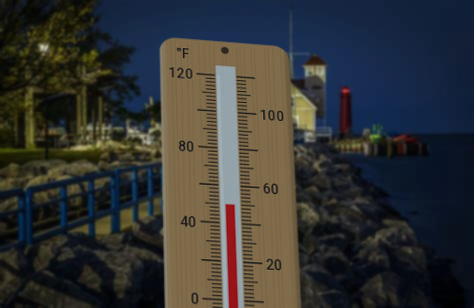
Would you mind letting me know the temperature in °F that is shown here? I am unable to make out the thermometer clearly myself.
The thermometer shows 50 °F
